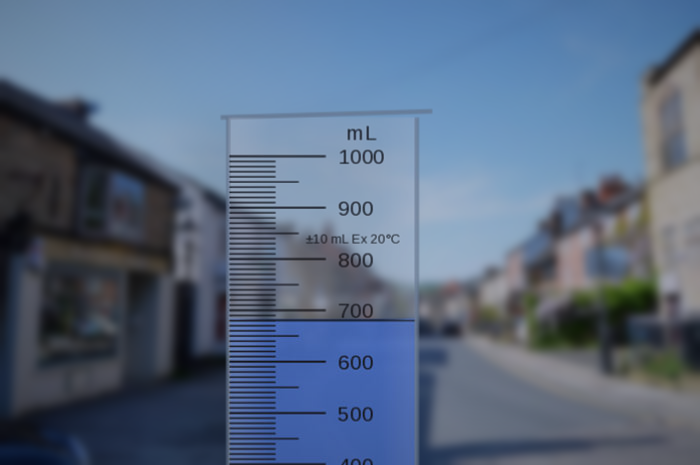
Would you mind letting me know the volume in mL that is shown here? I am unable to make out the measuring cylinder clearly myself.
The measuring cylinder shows 680 mL
